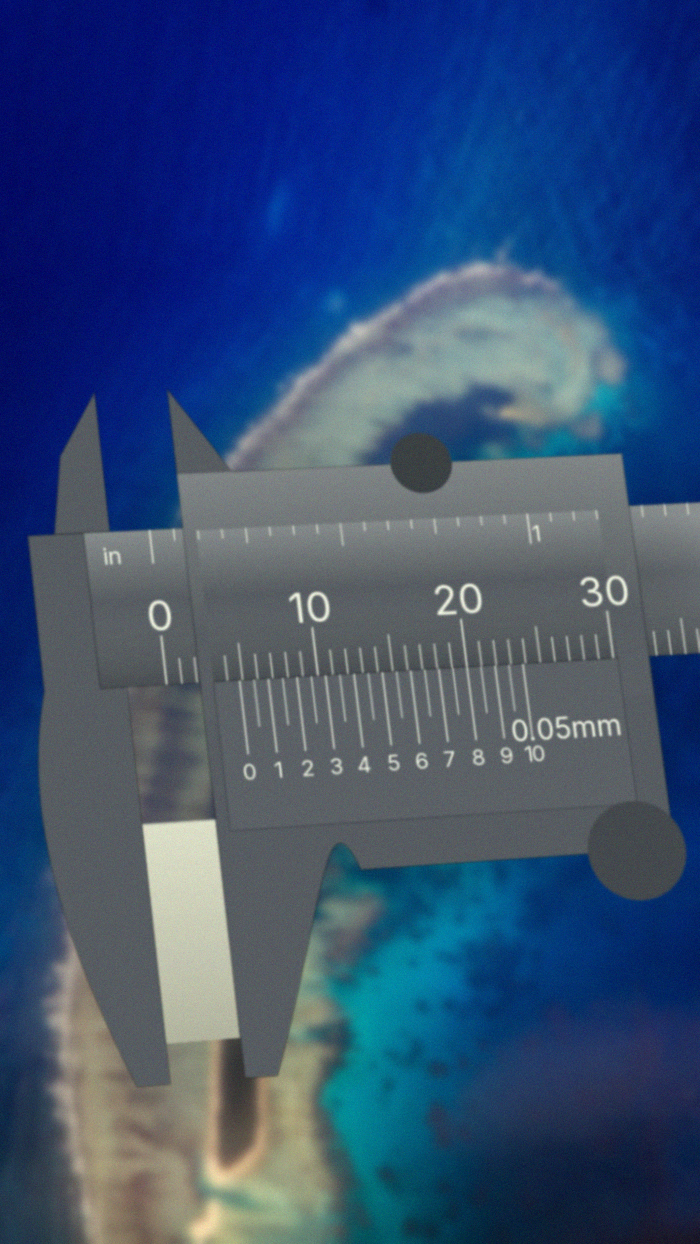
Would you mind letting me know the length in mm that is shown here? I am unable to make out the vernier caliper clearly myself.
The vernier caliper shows 4.8 mm
